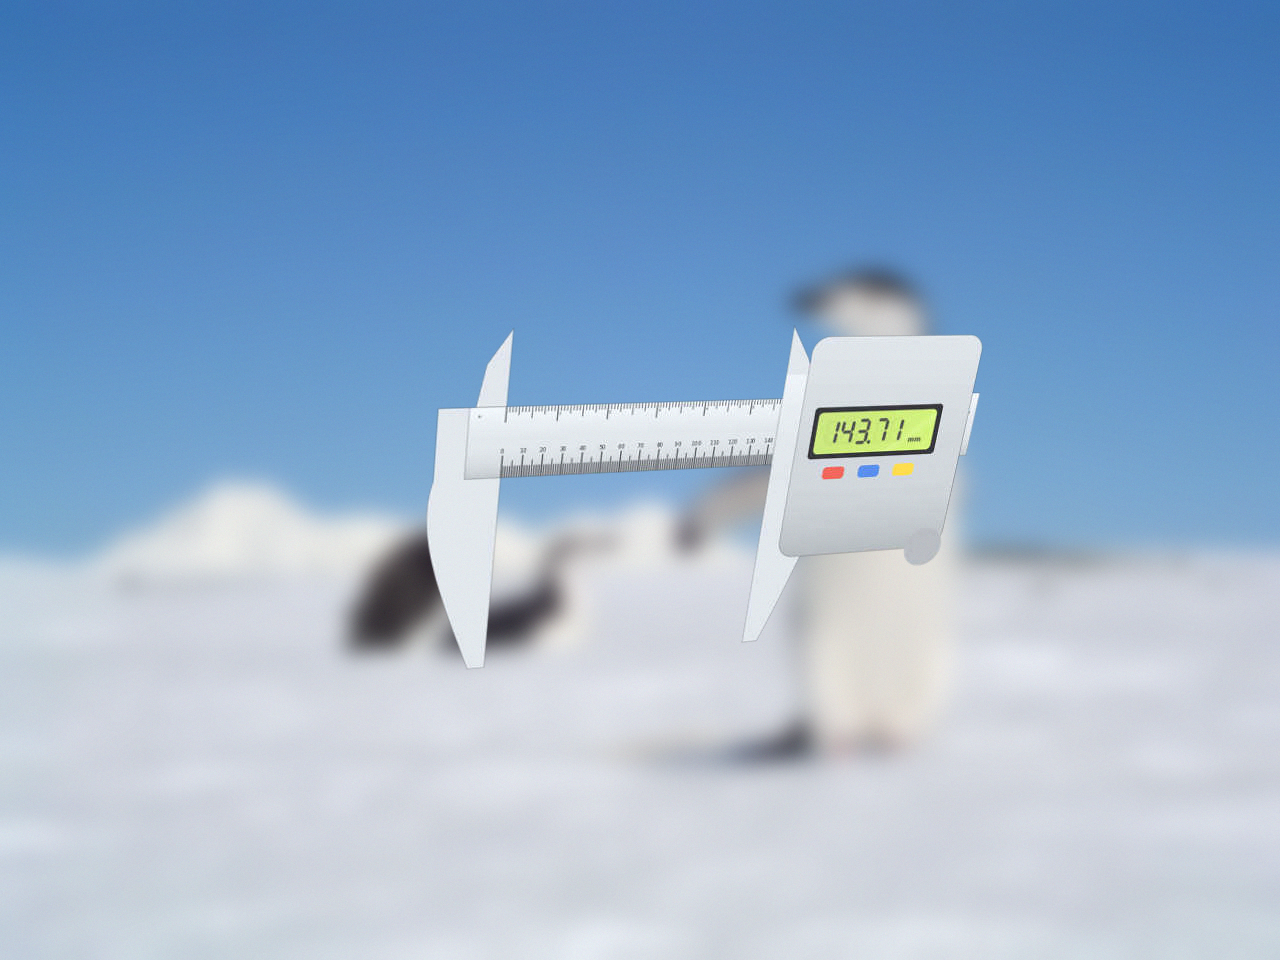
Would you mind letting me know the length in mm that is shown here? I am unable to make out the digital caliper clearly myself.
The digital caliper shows 143.71 mm
